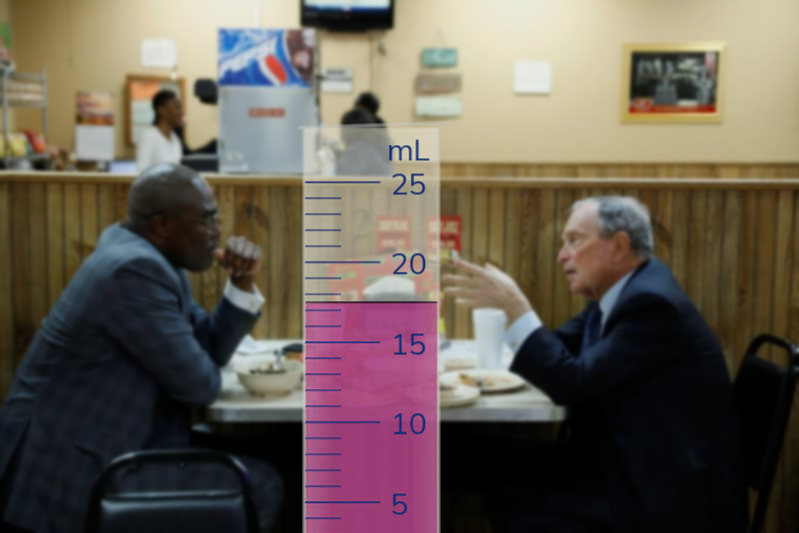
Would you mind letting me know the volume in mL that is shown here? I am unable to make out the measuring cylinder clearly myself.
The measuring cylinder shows 17.5 mL
